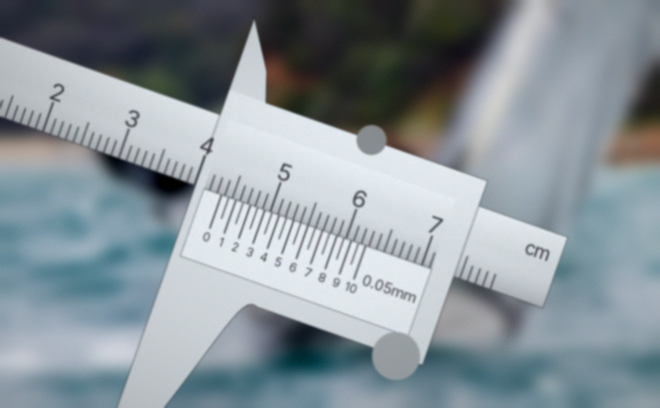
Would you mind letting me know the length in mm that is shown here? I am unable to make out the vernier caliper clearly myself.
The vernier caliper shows 43.6 mm
